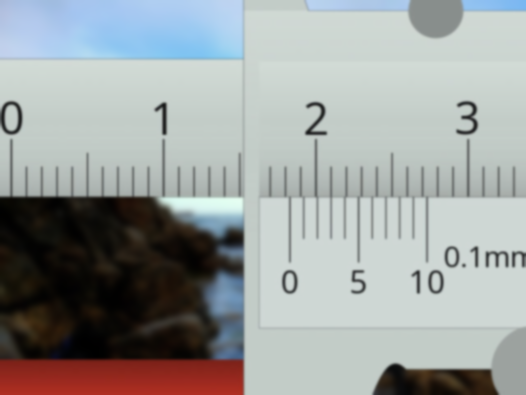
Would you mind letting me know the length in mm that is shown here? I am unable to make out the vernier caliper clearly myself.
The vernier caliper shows 18.3 mm
